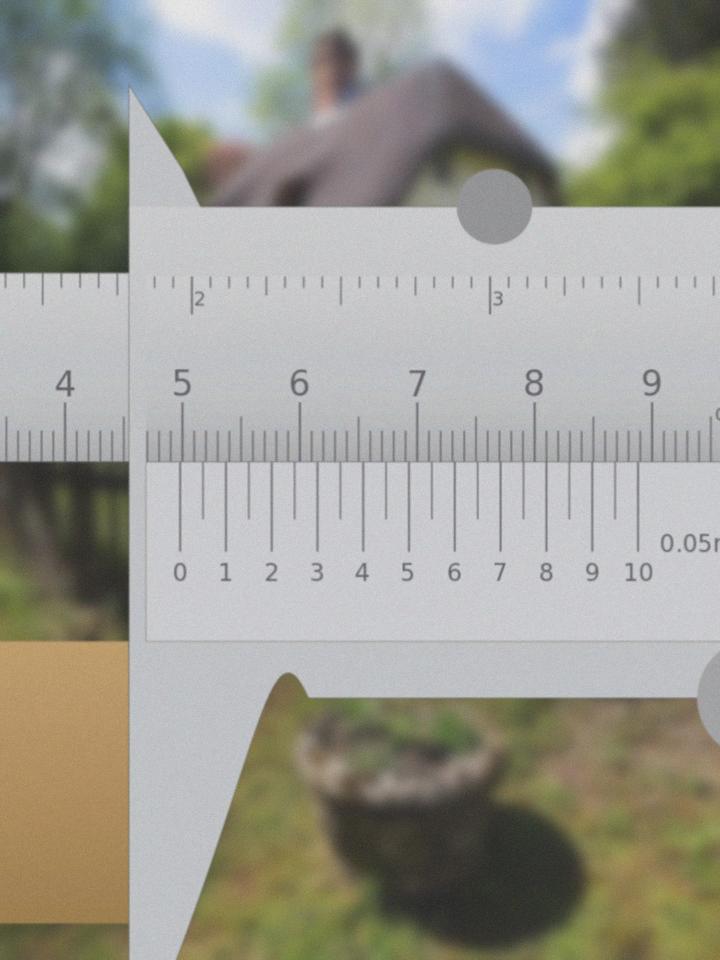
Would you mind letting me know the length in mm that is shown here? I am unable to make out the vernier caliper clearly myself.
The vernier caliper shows 49.8 mm
